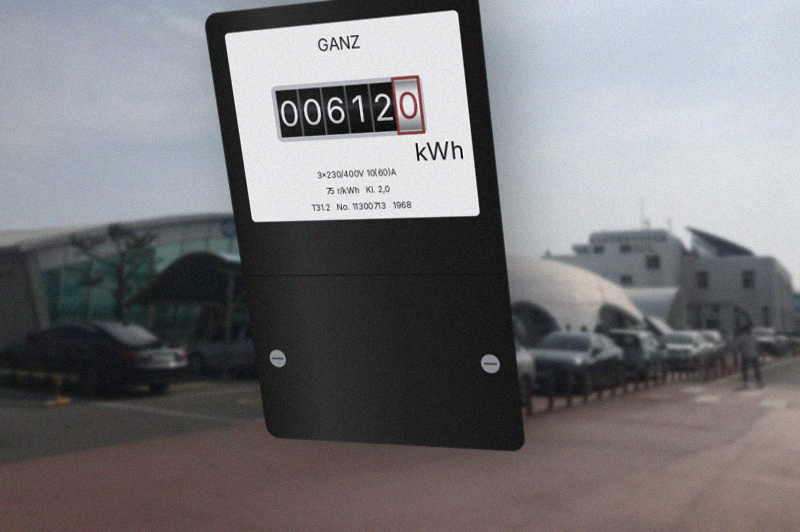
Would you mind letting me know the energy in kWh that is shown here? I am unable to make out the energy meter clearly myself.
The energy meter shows 612.0 kWh
